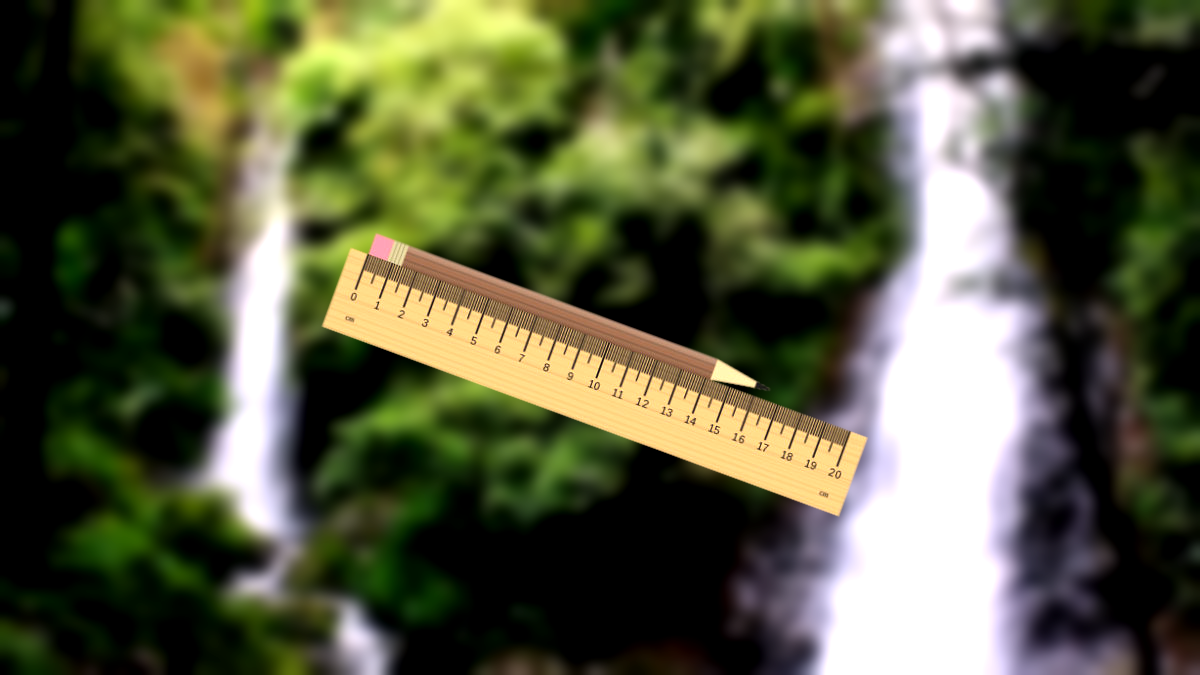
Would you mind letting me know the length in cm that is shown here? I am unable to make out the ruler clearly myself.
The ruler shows 16.5 cm
